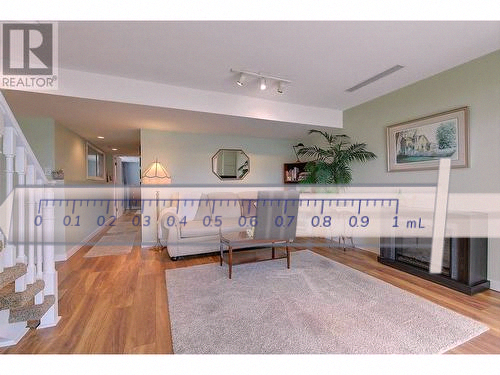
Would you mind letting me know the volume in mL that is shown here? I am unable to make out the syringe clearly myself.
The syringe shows 0.62 mL
